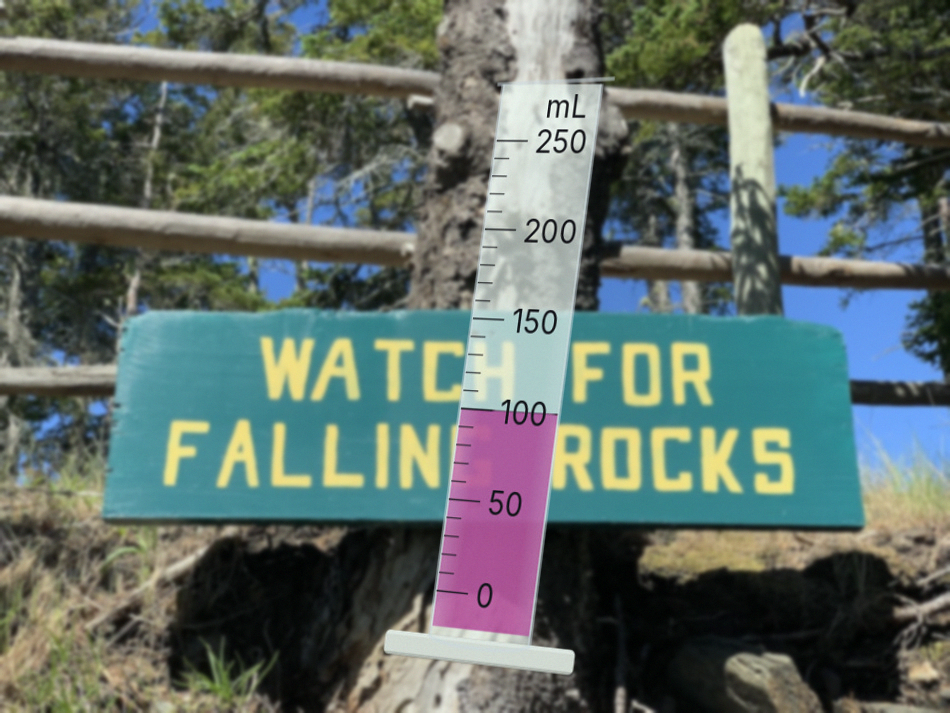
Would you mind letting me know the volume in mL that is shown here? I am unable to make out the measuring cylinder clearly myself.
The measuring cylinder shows 100 mL
